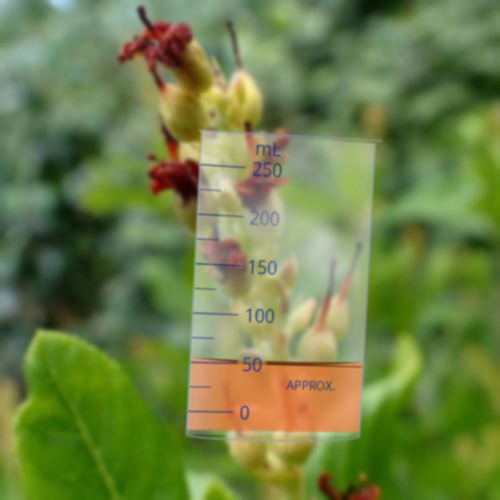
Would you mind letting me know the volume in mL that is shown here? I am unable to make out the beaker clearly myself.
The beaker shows 50 mL
